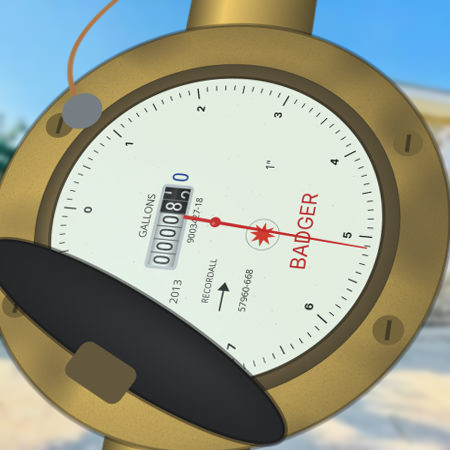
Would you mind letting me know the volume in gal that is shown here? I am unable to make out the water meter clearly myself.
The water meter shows 815.1 gal
